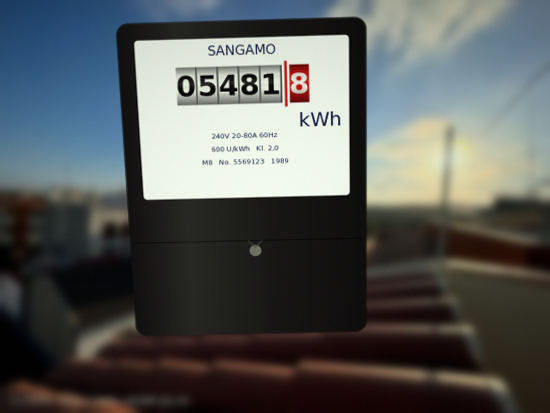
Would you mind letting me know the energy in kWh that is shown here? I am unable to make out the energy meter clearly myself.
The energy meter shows 5481.8 kWh
